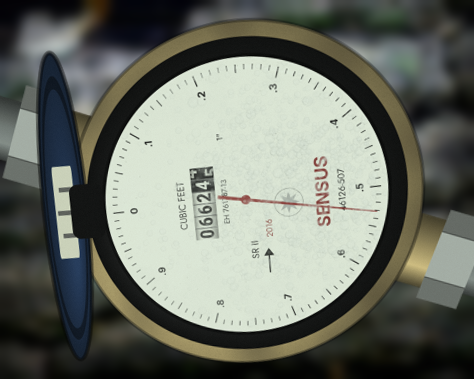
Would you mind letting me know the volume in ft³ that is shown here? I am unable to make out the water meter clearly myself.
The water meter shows 66244.53 ft³
